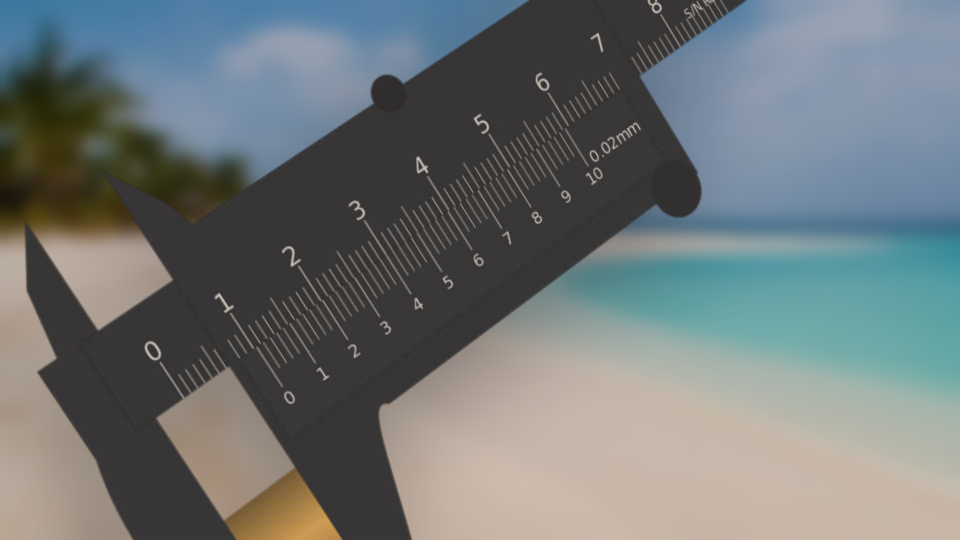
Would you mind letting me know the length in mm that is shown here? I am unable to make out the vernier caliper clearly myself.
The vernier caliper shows 10.4 mm
